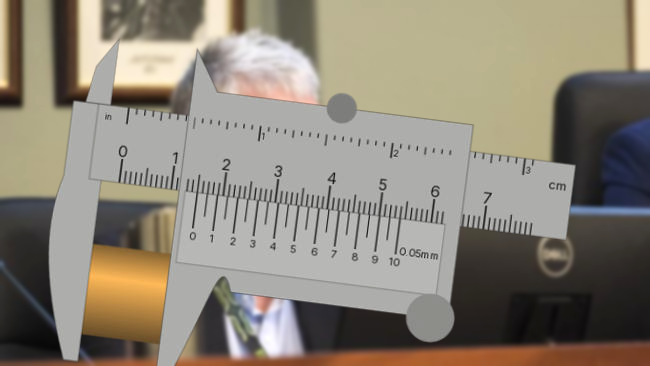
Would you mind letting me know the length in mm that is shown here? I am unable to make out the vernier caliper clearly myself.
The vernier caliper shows 15.0 mm
